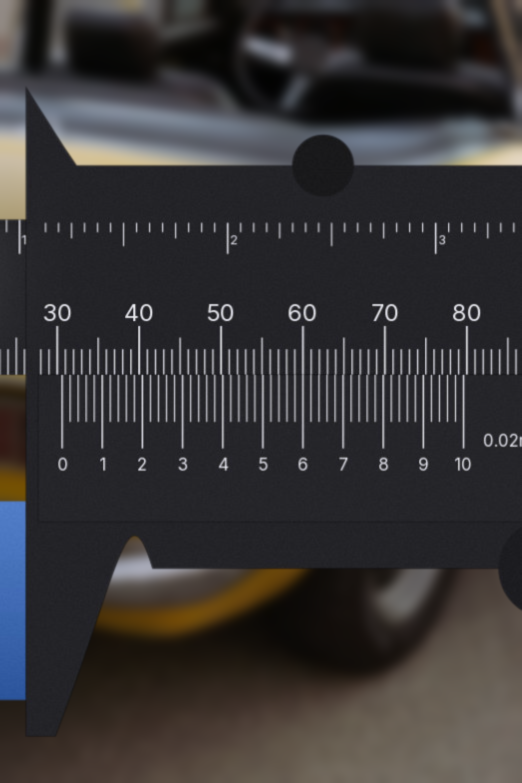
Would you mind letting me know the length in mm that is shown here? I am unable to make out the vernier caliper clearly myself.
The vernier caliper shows 30.6 mm
